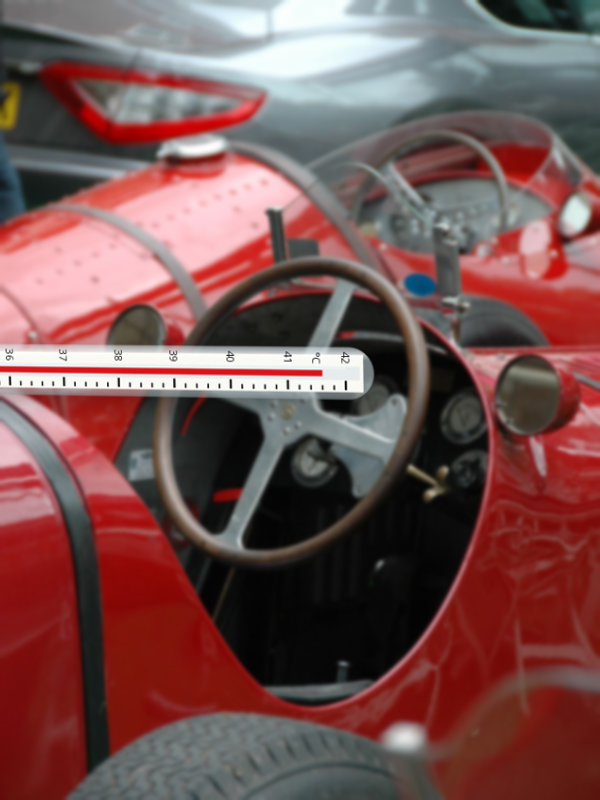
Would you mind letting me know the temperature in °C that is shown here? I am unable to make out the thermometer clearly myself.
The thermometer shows 41.6 °C
